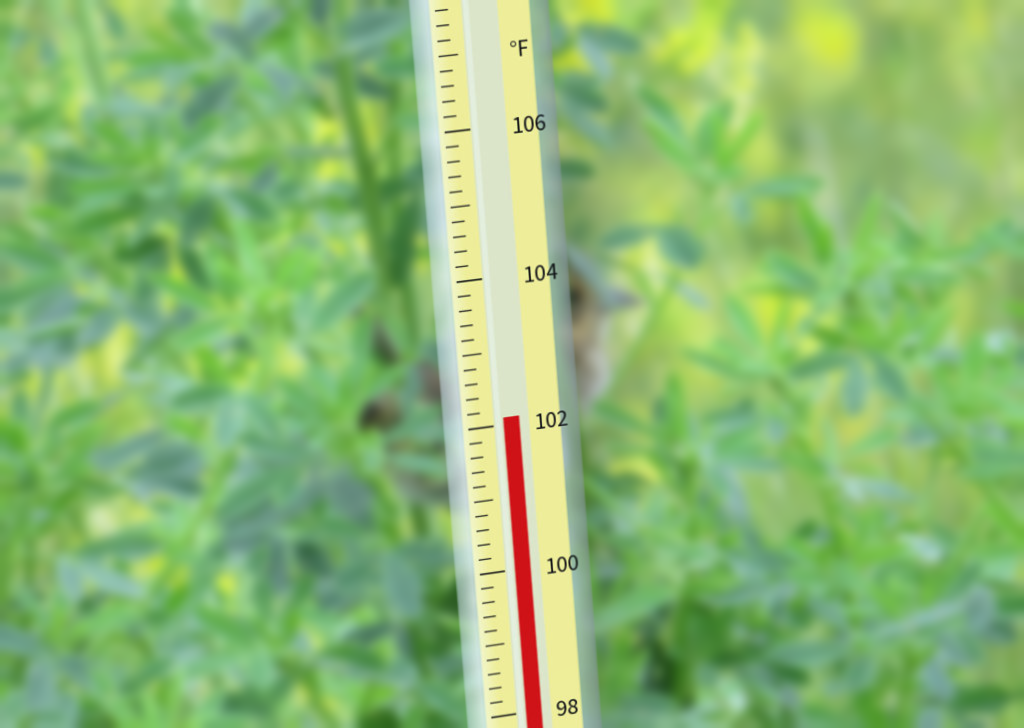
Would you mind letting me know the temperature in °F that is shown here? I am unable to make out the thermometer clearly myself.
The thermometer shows 102.1 °F
